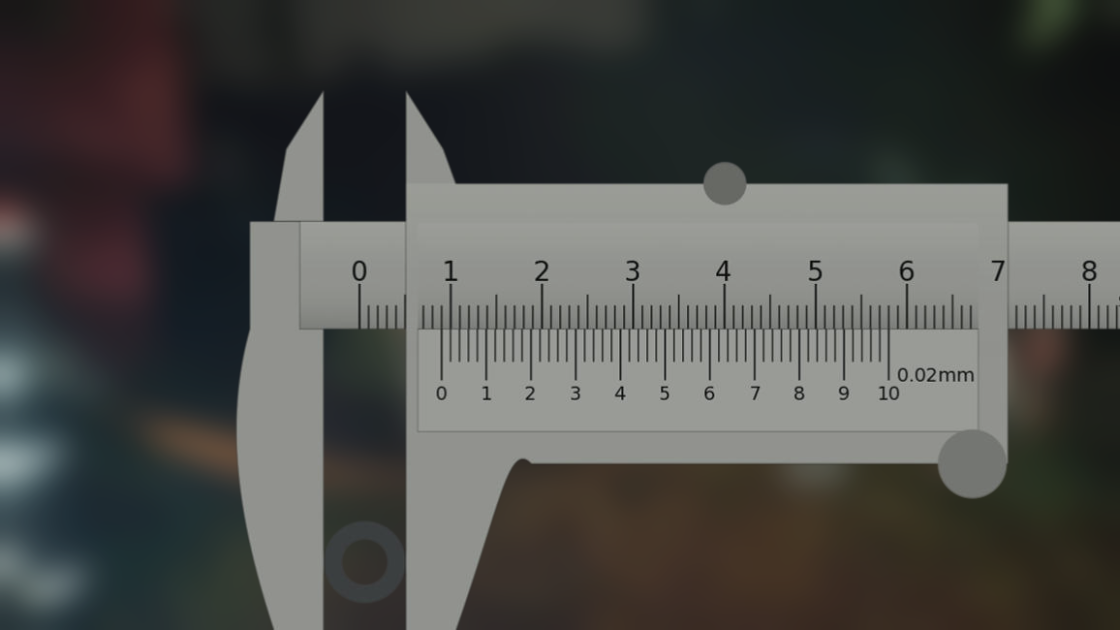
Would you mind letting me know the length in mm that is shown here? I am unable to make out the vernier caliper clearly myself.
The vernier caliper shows 9.0 mm
